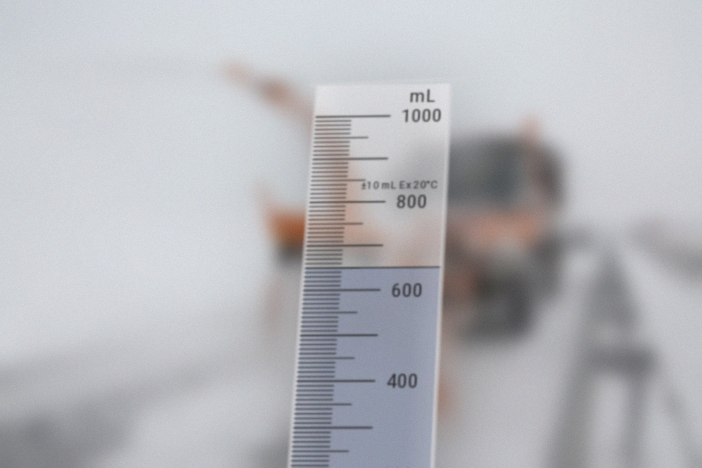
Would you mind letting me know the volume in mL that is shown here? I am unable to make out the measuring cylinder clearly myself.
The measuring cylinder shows 650 mL
